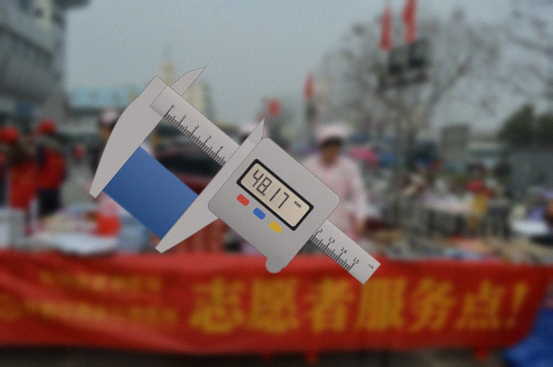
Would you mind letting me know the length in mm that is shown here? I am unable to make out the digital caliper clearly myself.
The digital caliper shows 48.17 mm
